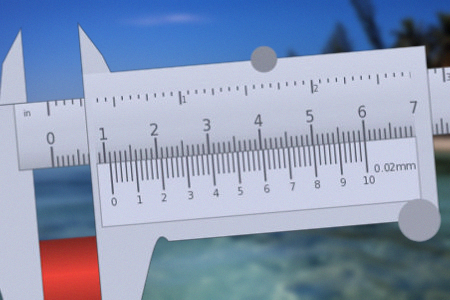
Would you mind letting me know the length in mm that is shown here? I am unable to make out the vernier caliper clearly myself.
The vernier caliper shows 11.0 mm
